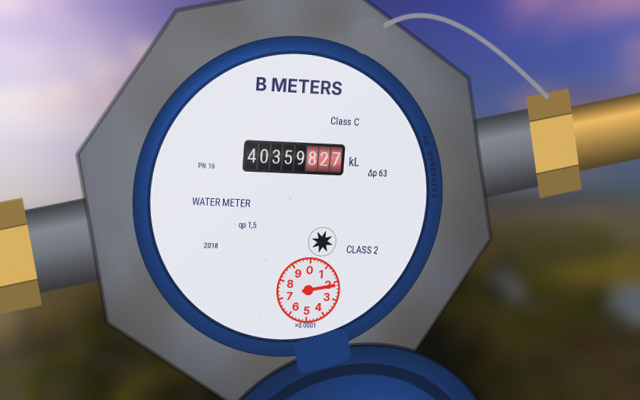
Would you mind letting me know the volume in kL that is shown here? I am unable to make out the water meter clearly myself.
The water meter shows 40359.8272 kL
